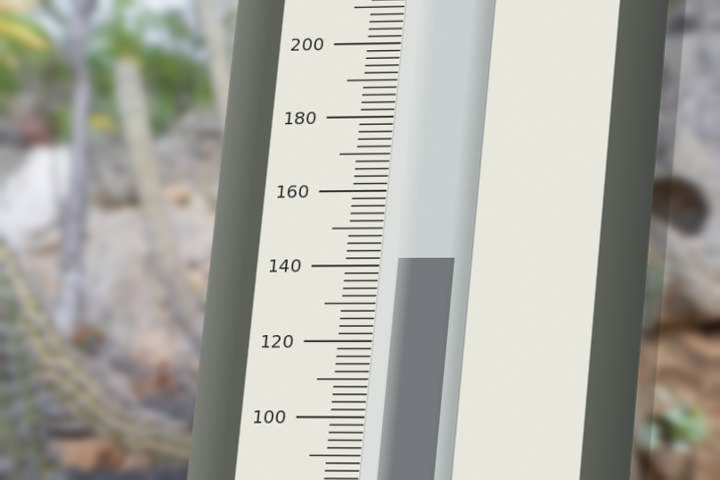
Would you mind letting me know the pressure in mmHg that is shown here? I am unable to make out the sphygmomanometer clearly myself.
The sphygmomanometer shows 142 mmHg
